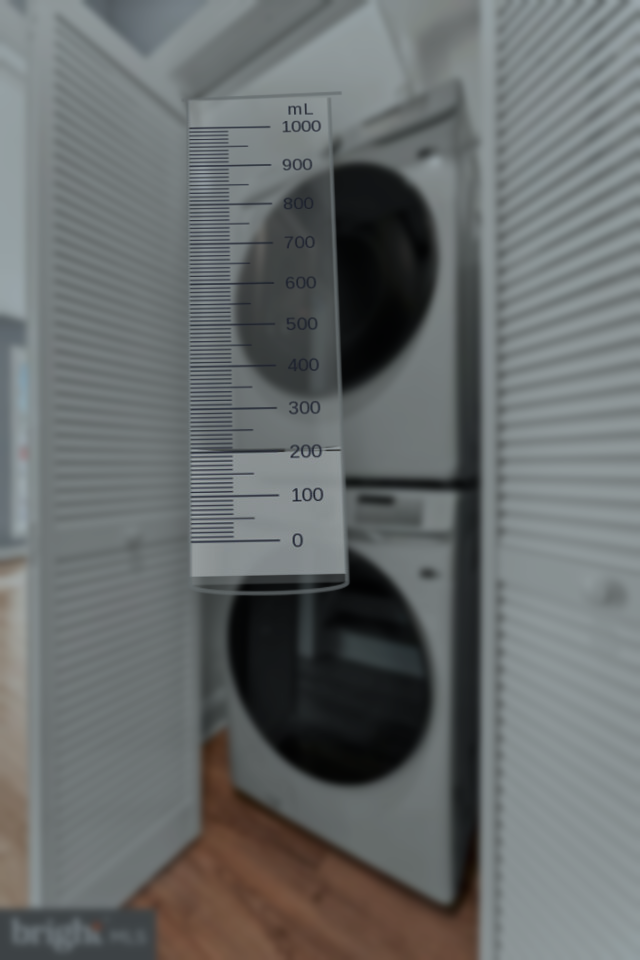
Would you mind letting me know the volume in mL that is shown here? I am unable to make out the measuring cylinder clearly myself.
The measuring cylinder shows 200 mL
